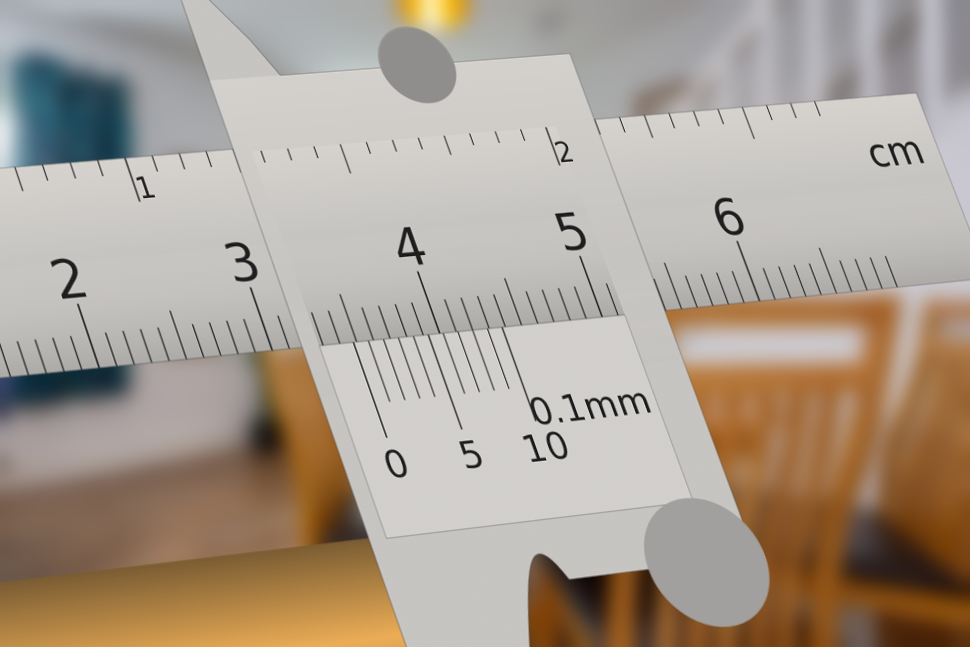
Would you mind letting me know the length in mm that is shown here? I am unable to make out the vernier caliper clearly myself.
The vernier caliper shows 34.8 mm
